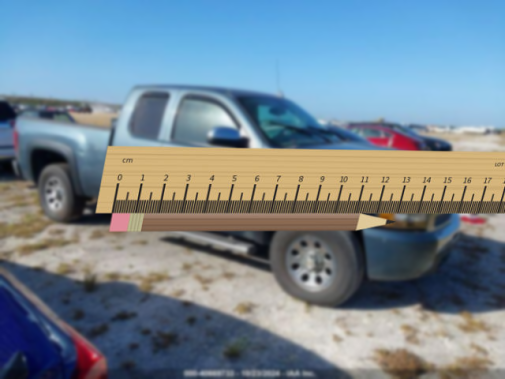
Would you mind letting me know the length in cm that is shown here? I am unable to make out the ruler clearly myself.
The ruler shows 13 cm
